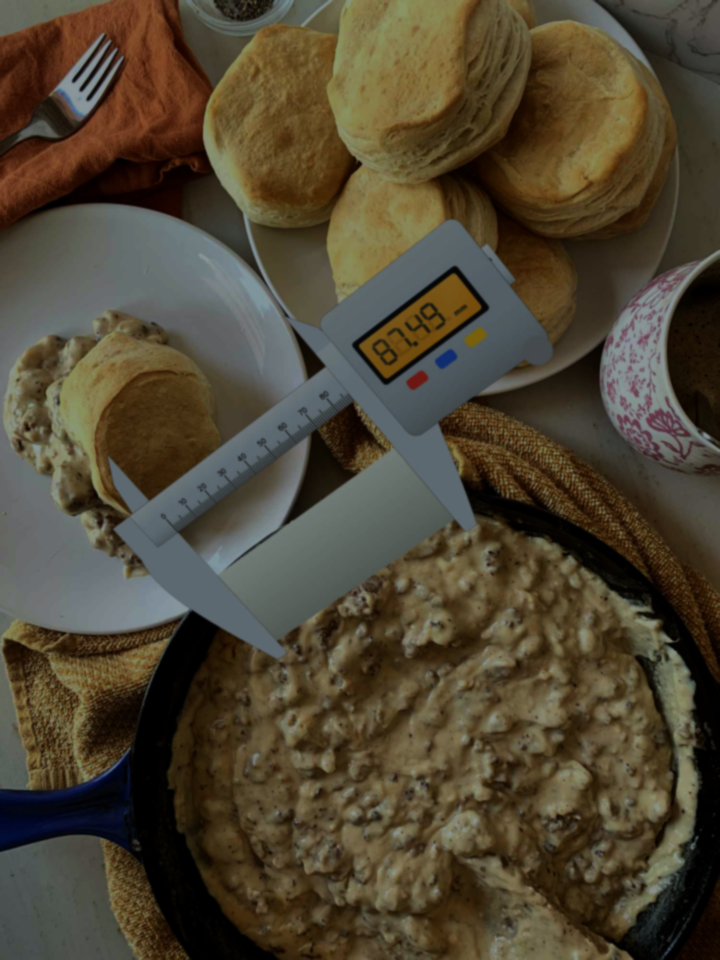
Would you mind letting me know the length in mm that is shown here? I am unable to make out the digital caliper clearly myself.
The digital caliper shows 87.49 mm
